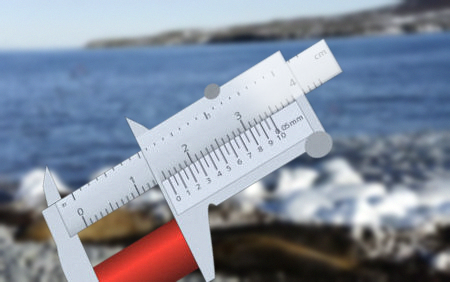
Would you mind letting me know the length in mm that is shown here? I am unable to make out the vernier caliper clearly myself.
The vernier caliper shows 15.4 mm
